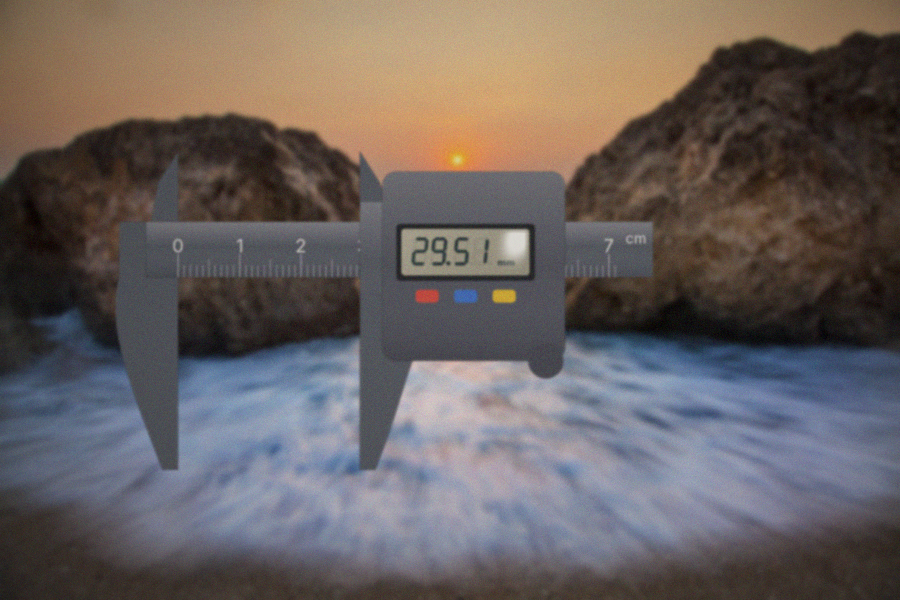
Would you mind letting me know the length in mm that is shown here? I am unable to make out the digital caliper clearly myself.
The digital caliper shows 29.51 mm
